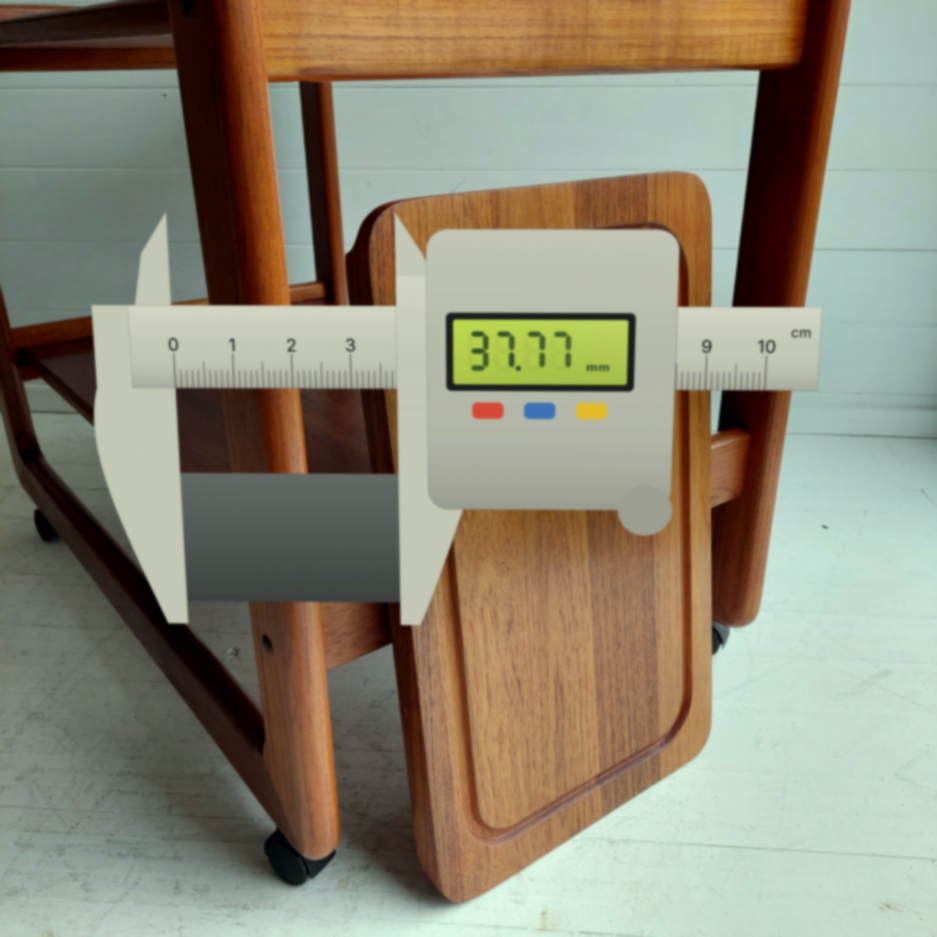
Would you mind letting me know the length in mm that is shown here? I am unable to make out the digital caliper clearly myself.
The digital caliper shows 37.77 mm
